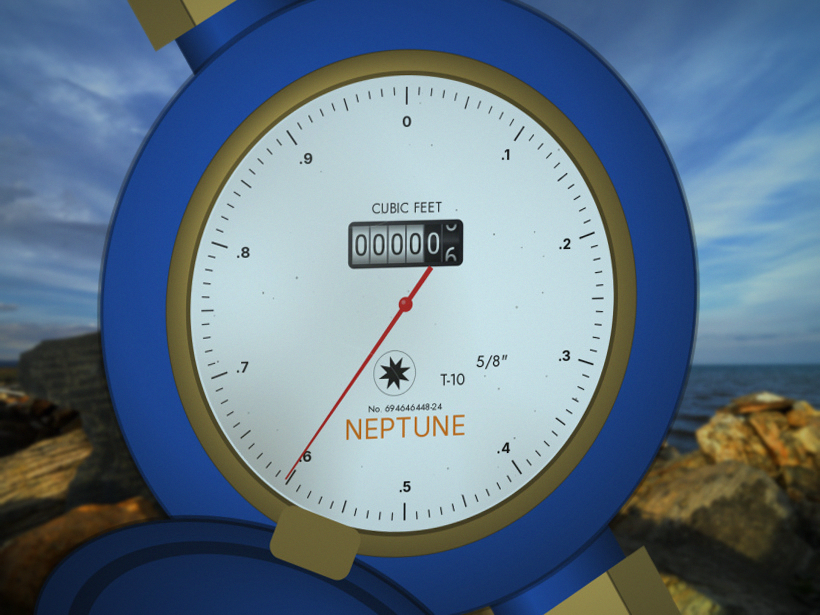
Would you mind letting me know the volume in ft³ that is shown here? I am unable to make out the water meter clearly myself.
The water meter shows 5.60 ft³
